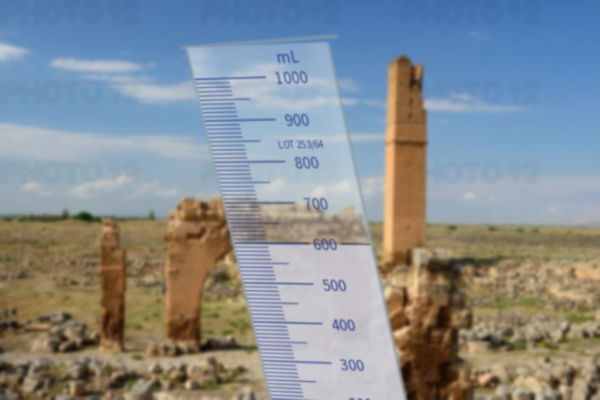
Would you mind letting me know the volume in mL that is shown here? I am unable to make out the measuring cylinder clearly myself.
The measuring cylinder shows 600 mL
